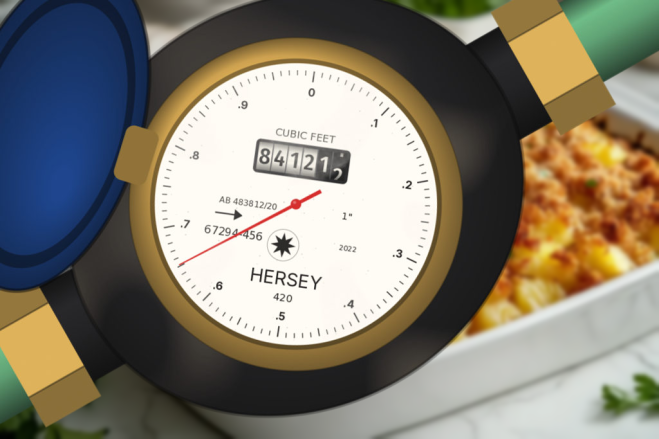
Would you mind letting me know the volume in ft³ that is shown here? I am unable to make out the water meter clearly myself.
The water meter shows 841211.65 ft³
